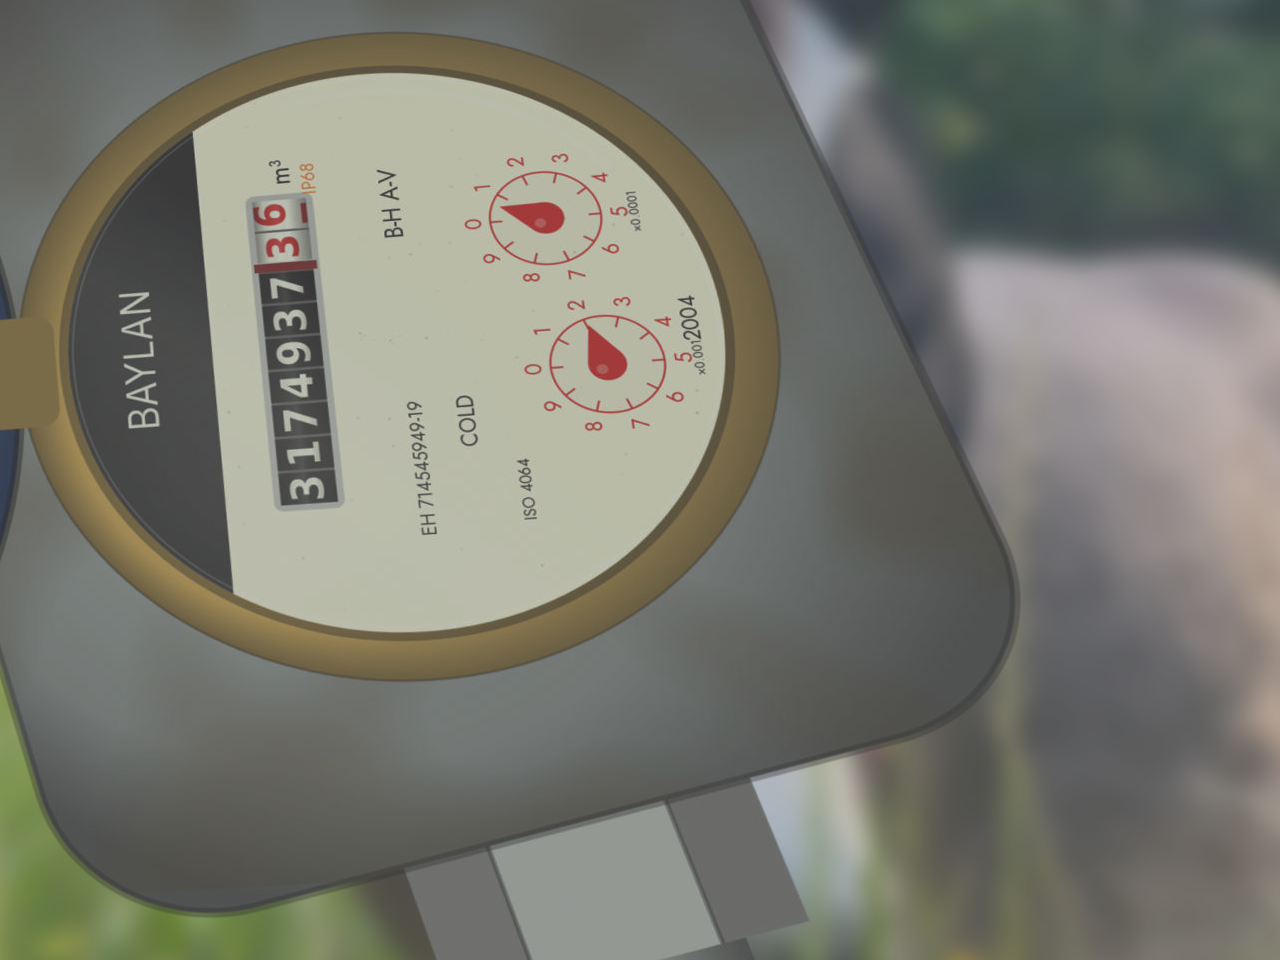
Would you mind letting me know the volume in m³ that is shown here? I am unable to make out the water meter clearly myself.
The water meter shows 3174937.3620 m³
